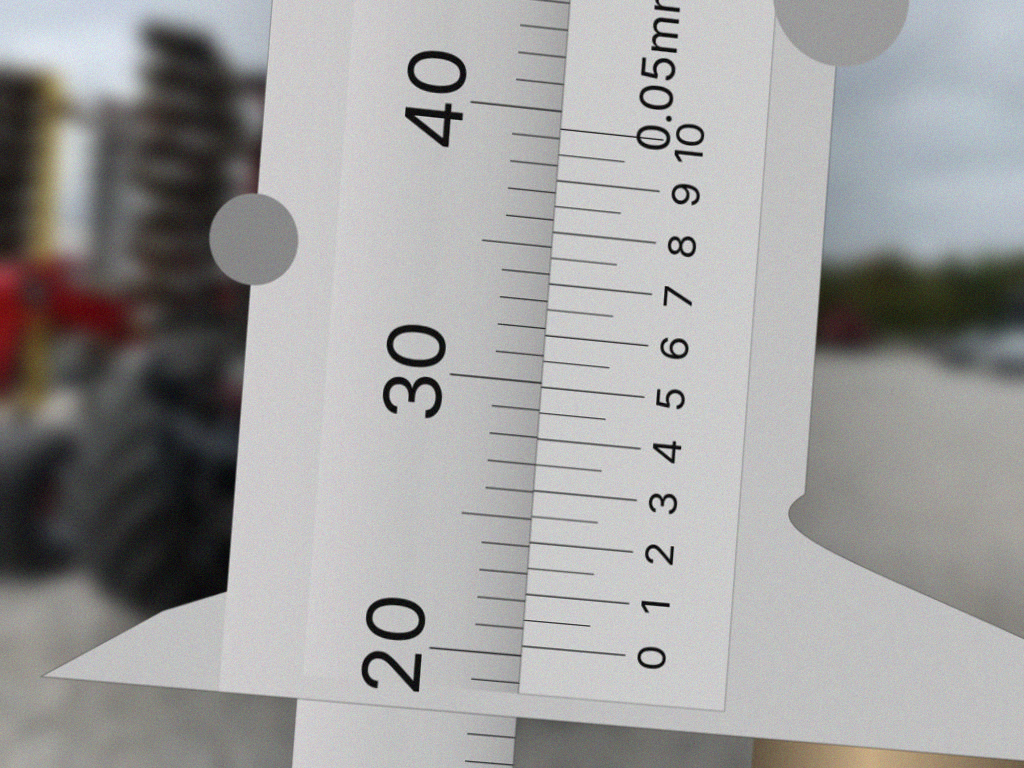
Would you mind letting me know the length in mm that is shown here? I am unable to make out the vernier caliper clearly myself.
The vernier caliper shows 20.35 mm
